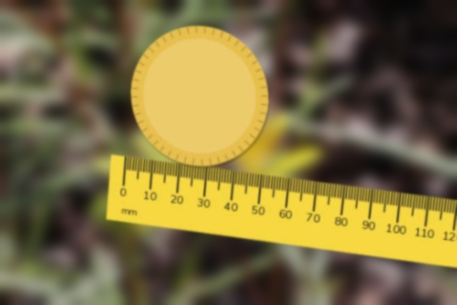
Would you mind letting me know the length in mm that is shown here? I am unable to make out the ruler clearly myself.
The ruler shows 50 mm
